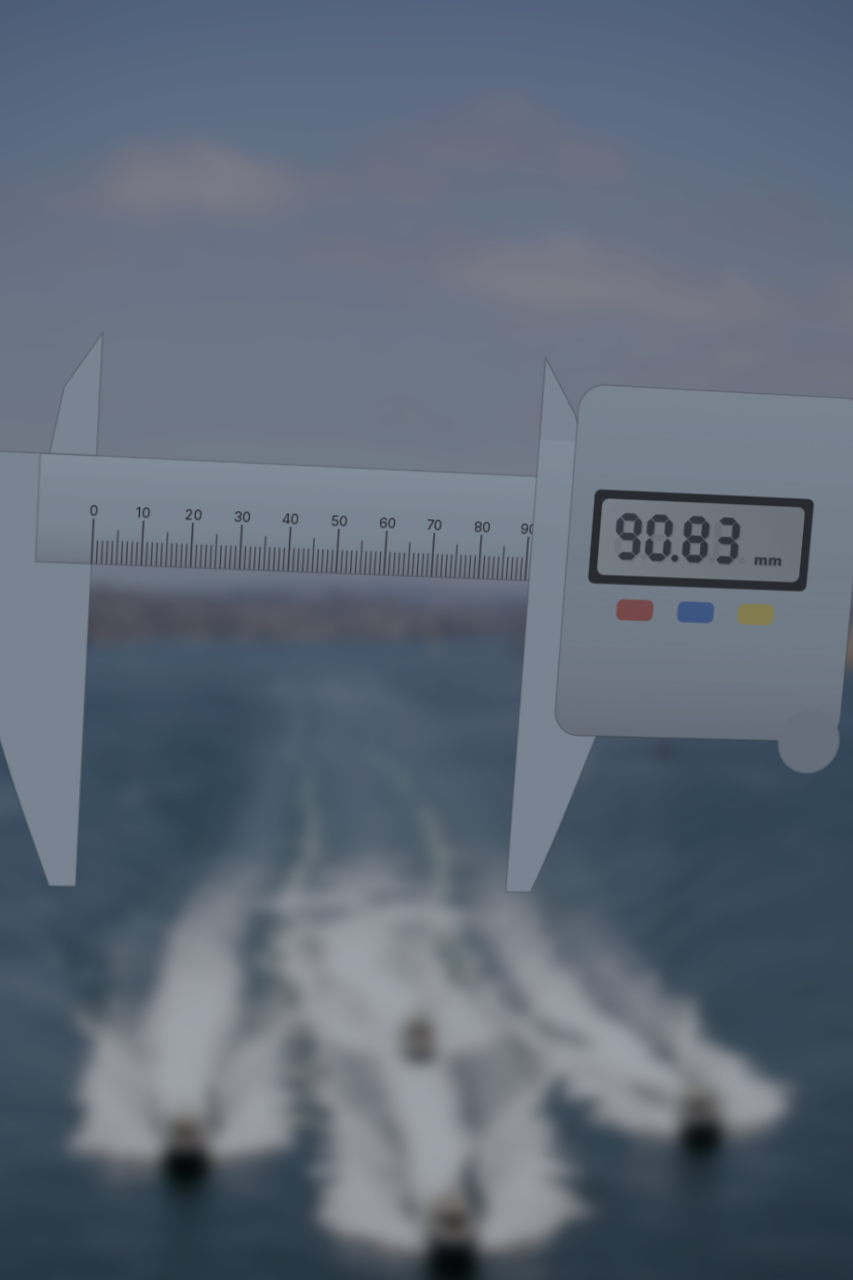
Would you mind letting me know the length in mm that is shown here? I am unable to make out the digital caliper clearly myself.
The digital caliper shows 90.83 mm
